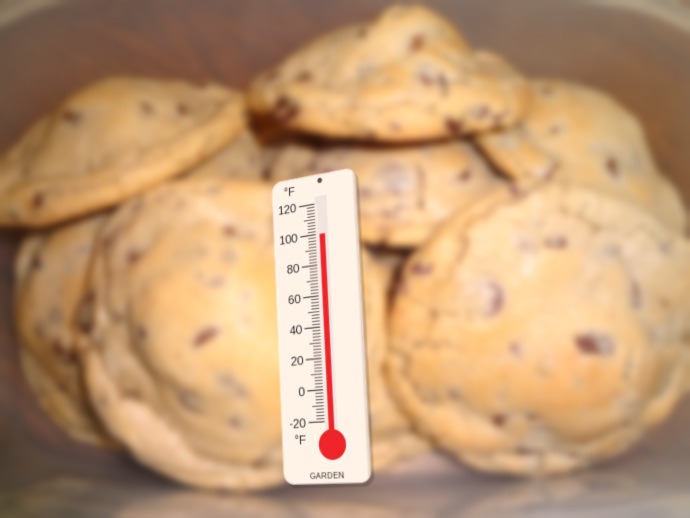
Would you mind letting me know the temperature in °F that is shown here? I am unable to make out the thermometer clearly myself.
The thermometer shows 100 °F
